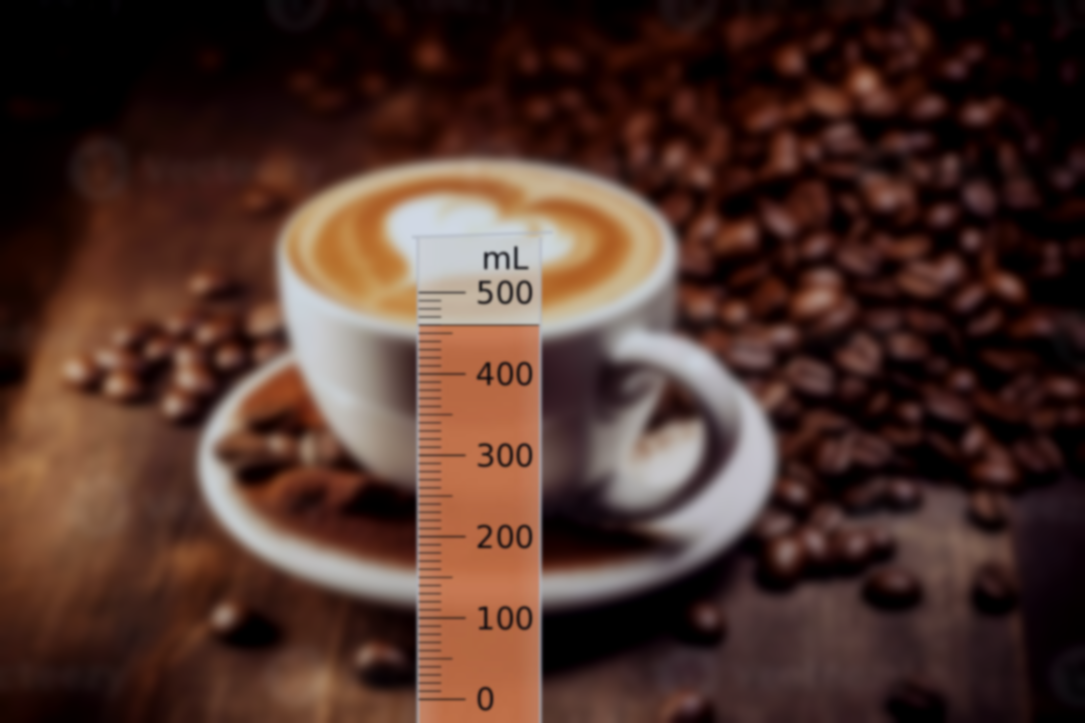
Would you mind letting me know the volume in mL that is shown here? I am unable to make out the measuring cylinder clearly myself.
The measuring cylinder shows 460 mL
